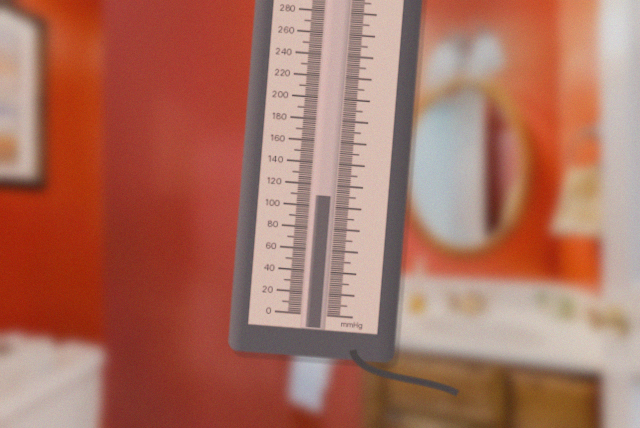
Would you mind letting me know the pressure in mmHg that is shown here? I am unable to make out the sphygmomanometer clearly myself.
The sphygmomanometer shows 110 mmHg
